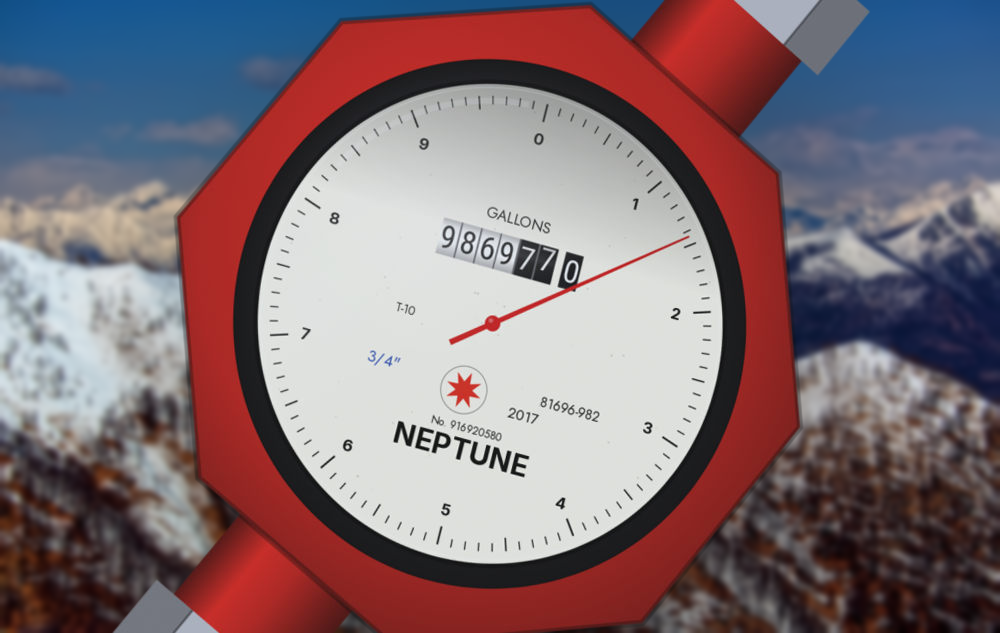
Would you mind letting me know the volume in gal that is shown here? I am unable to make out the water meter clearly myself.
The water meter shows 9869771.4 gal
